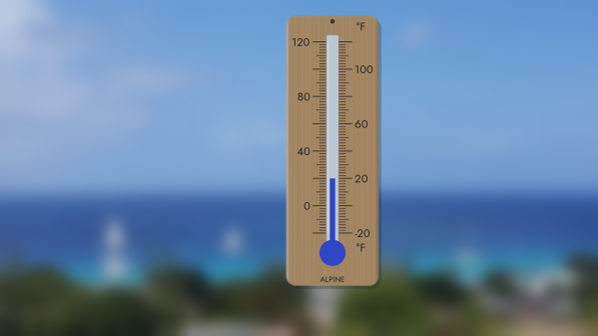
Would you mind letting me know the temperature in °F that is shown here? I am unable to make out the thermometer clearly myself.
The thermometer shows 20 °F
